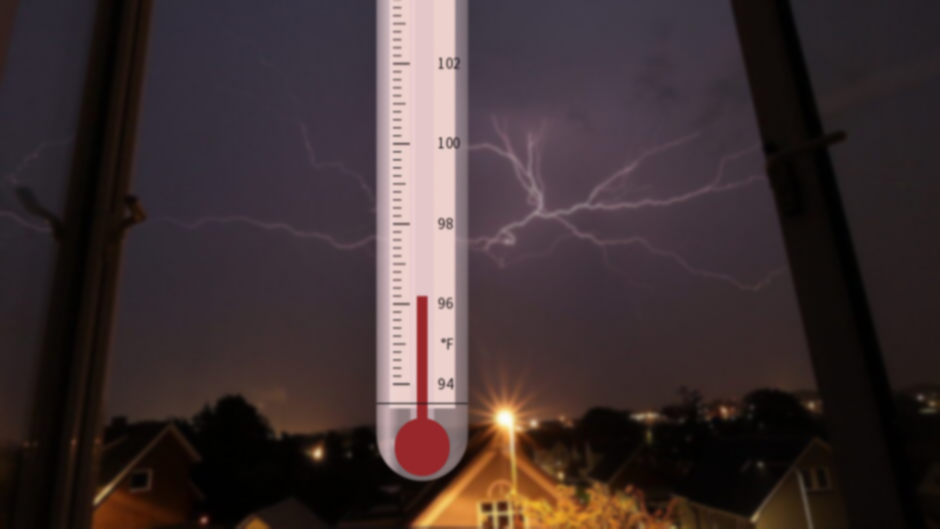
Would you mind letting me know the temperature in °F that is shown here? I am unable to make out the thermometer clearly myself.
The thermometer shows 96.2 °F
